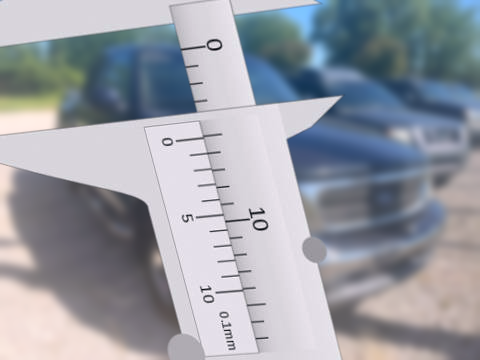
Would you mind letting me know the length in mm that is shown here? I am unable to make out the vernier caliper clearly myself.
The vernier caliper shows 5.1 mm
